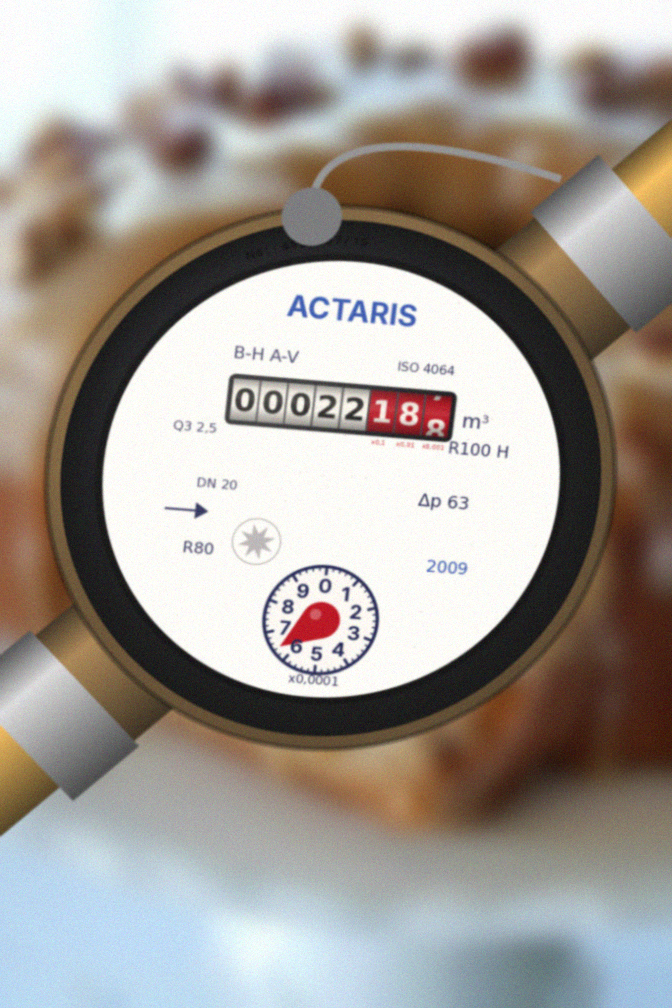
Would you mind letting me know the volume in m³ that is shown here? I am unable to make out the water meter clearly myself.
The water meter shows 22.1876 m³
